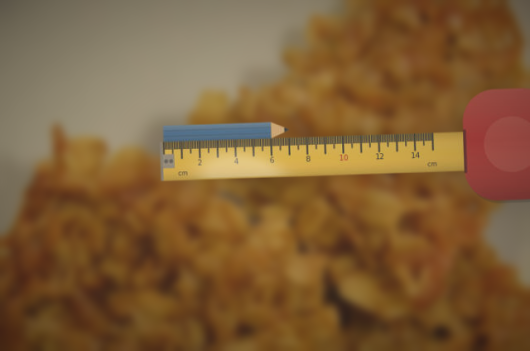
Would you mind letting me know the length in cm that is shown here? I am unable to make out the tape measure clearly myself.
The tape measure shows 7 cm
